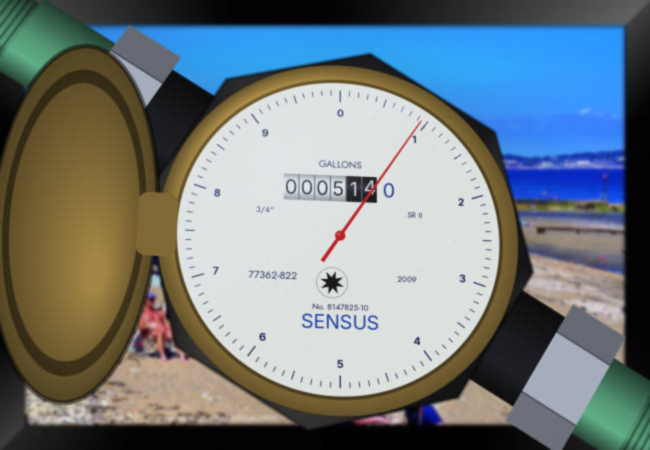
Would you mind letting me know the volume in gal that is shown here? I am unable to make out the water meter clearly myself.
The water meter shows 5140.9 gal
